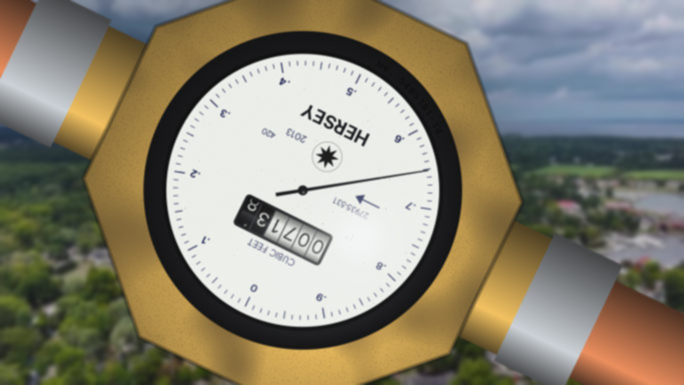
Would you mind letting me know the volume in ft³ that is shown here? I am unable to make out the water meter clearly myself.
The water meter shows 7137.65 ft³
